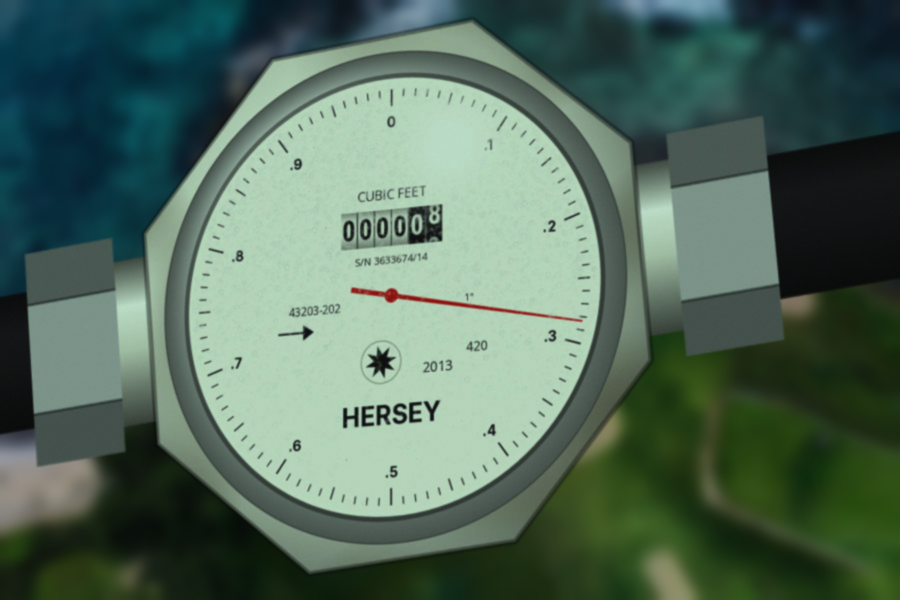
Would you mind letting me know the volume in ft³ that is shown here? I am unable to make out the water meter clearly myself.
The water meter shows 8.28 ft³
